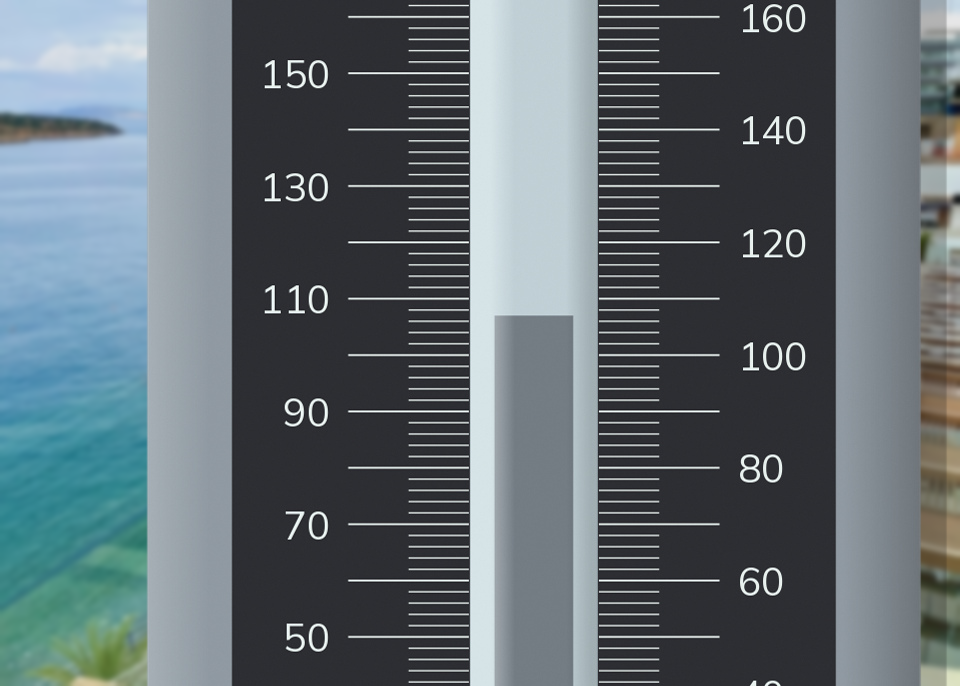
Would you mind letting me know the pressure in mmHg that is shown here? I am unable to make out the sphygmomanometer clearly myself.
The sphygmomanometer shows 107 mmHg
